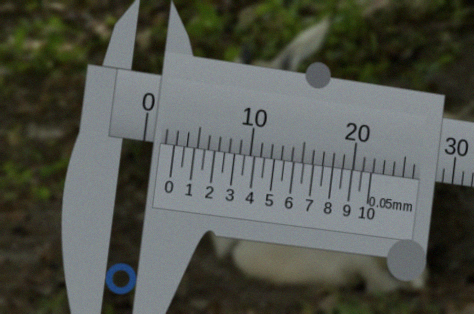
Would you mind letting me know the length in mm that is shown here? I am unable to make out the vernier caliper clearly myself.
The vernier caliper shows 2.8 mm
